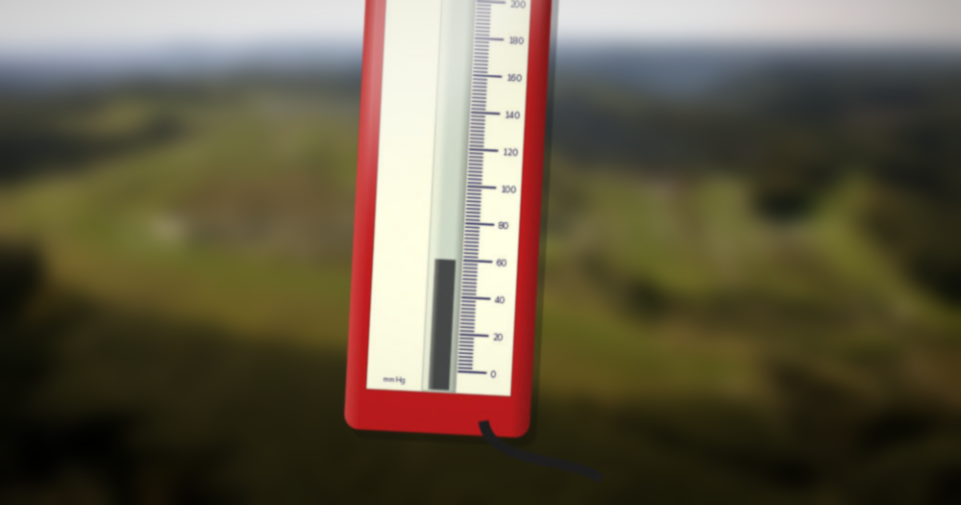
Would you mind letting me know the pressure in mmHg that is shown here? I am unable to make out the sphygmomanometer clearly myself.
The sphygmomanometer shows 60 mmHg
